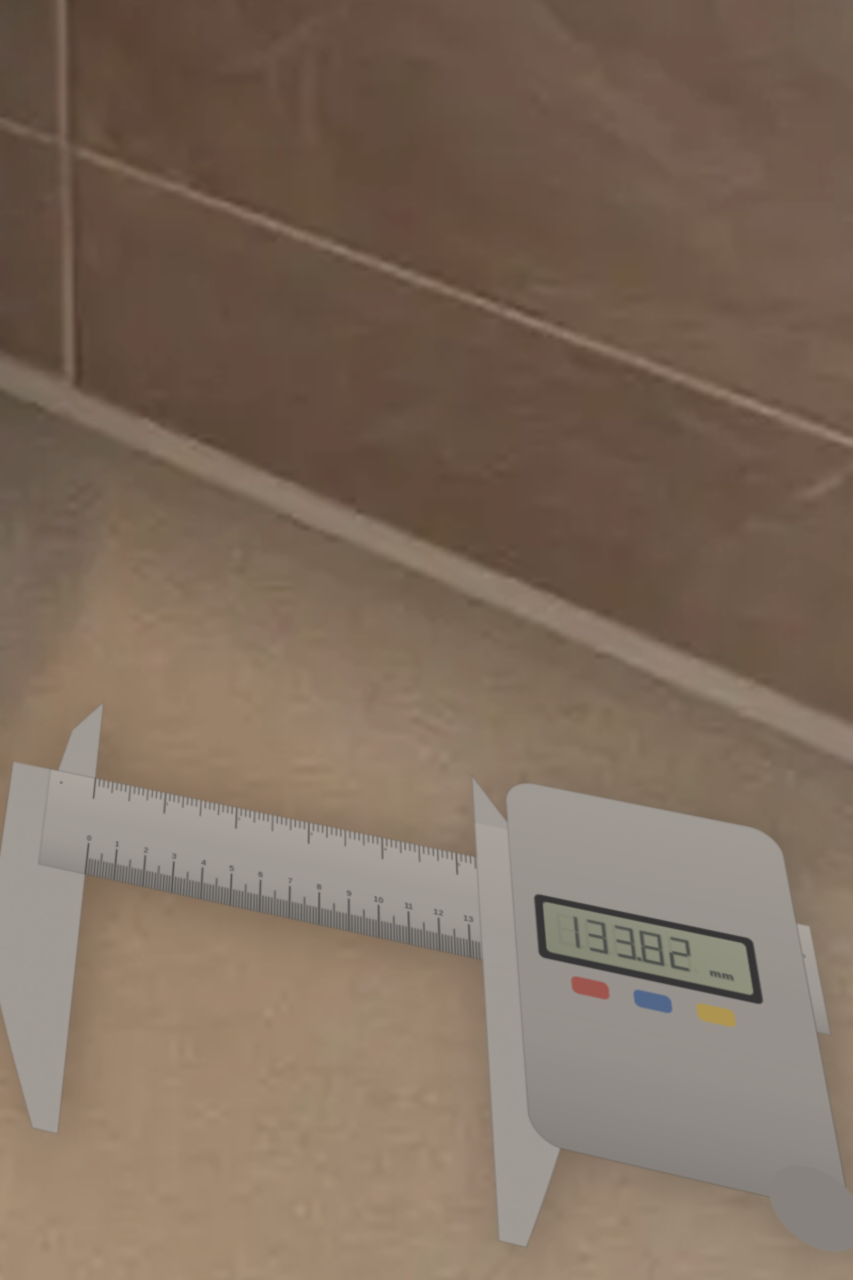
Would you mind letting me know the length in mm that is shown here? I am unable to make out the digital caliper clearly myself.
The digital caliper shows 133.82 mm
